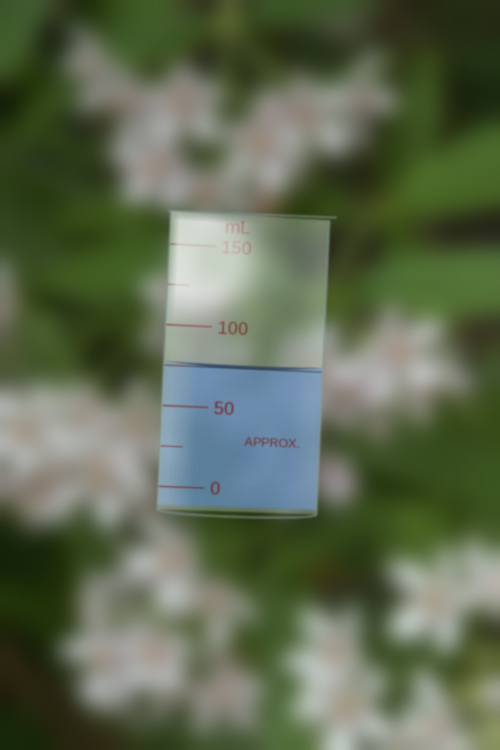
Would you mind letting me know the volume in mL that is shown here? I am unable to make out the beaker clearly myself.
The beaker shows 75 mL
